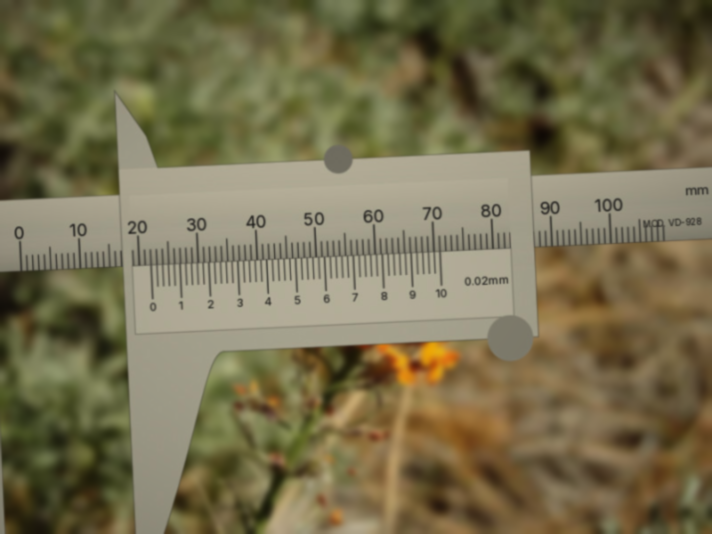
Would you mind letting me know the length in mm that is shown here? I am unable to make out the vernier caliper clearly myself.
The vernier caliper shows 22.0 mm
